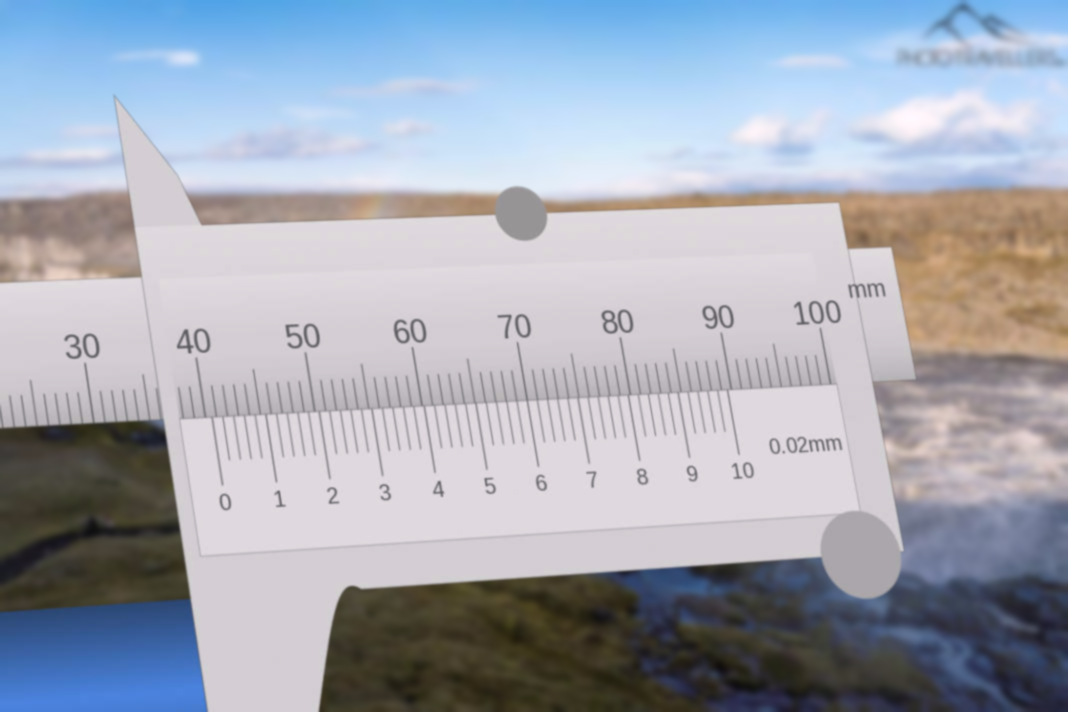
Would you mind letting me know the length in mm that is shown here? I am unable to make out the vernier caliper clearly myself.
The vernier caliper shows 40.6 mm
